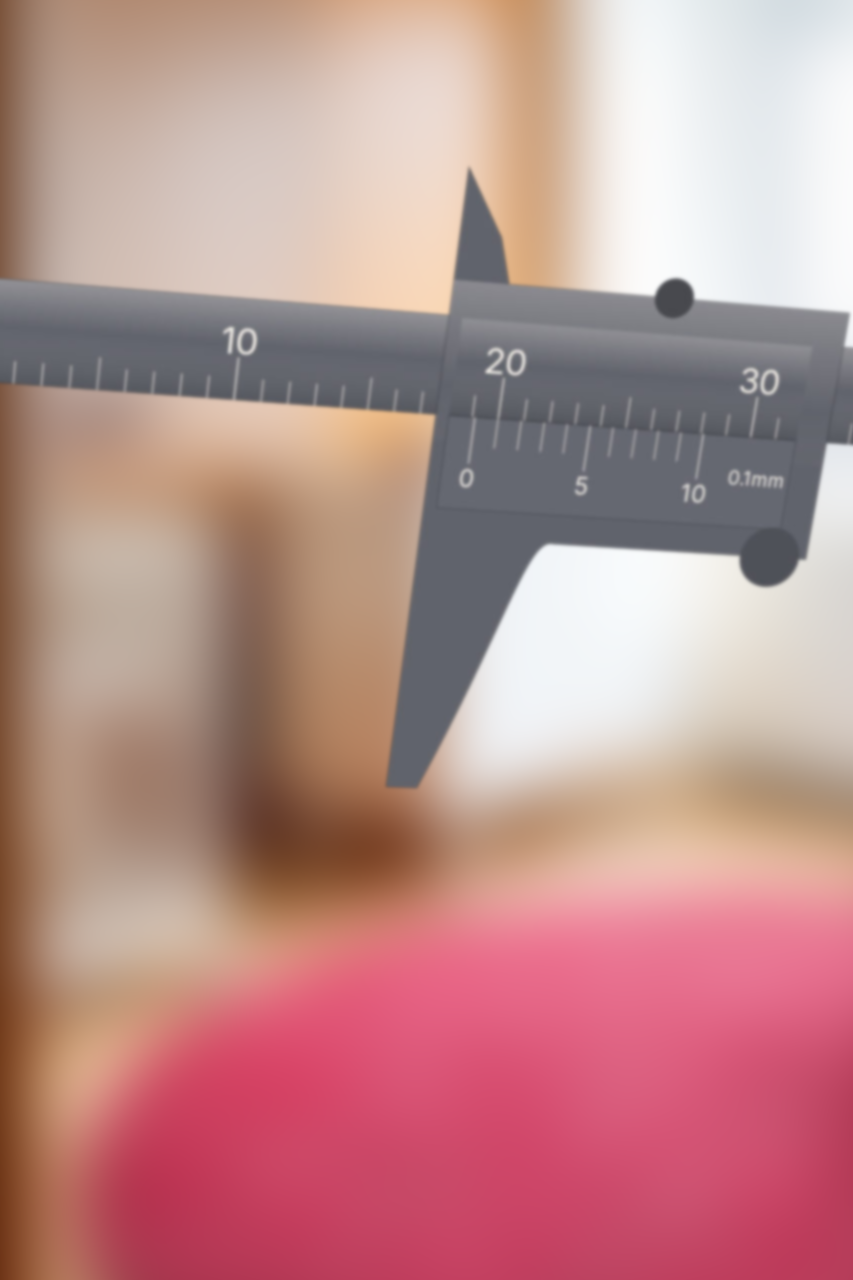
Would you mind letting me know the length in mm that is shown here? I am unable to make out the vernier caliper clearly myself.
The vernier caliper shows 19.1 mm
